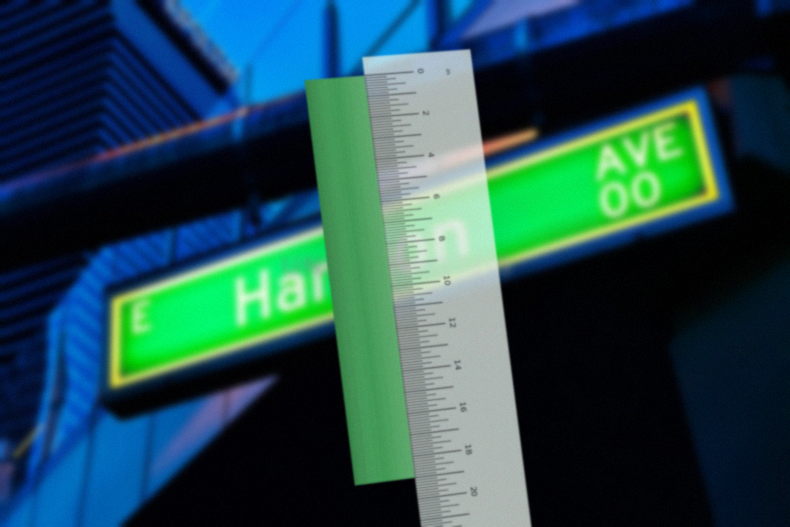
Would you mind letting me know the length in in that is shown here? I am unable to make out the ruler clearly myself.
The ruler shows 19 in
